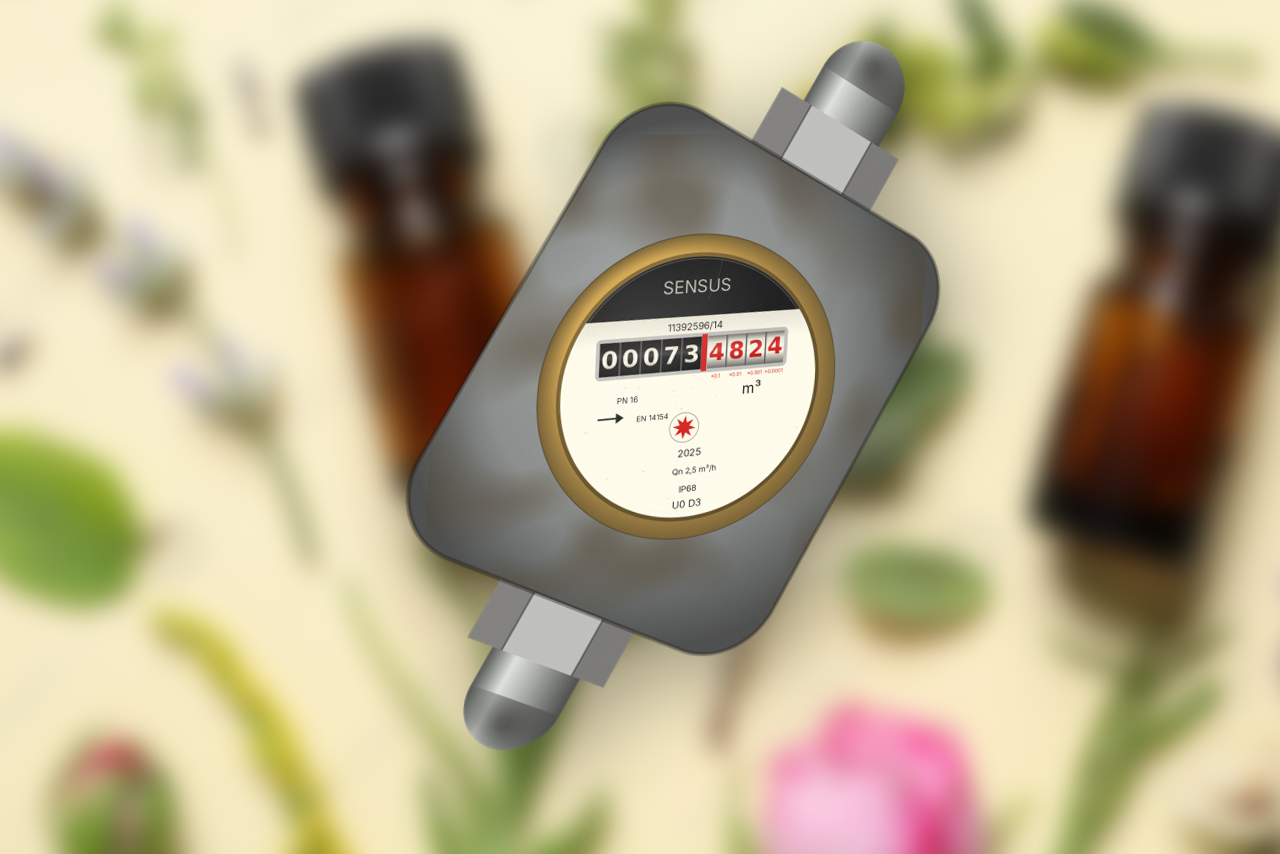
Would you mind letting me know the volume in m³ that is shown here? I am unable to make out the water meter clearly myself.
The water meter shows 73.4824 m³
